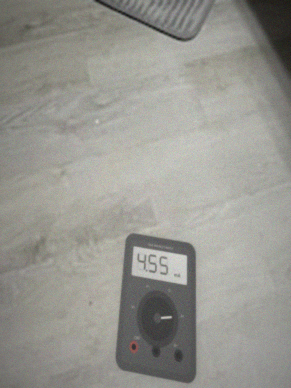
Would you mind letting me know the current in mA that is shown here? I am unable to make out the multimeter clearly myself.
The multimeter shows 4.55 mA
